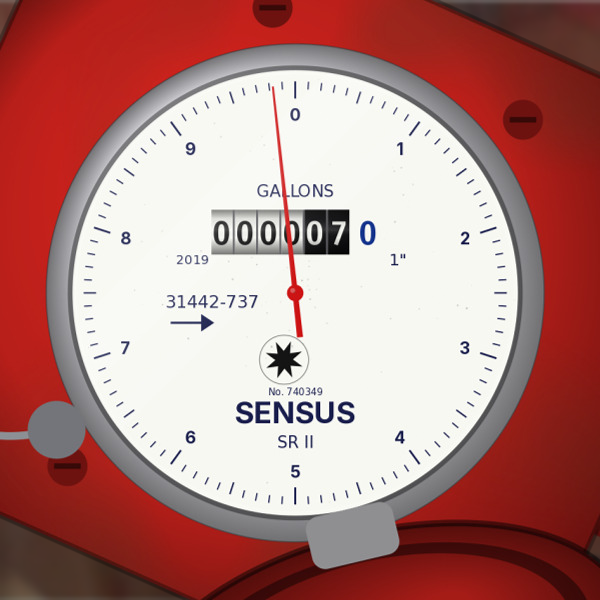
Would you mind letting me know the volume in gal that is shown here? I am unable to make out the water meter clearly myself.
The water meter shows 69.8 gal
